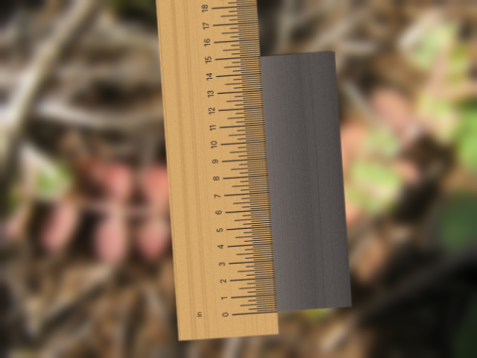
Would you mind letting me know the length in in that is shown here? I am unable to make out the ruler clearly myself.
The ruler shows 15 in
